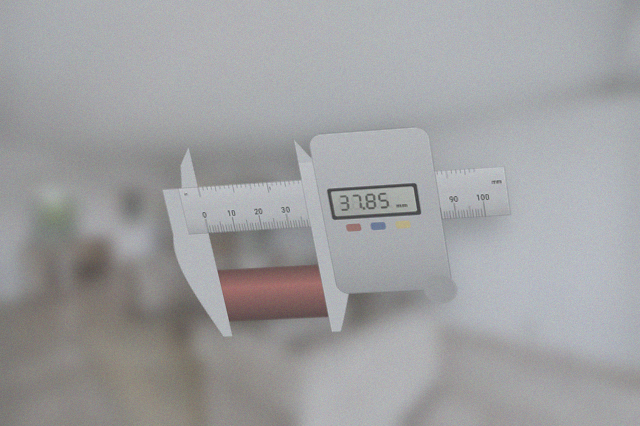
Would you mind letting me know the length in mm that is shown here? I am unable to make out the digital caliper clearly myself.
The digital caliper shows 37.85 mm
